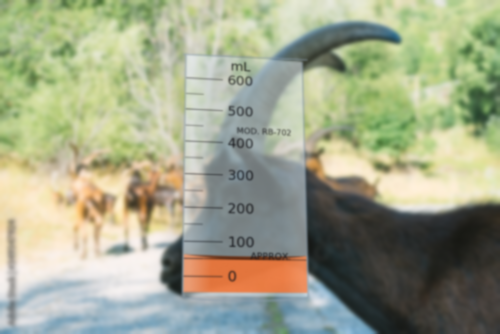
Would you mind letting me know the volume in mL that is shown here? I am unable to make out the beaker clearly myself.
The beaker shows 50 mL
